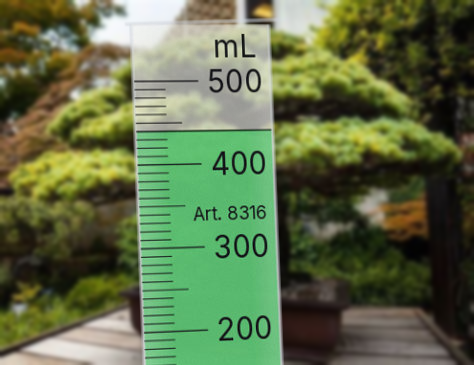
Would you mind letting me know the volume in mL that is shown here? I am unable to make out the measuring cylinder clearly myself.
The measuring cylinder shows 440 mL
